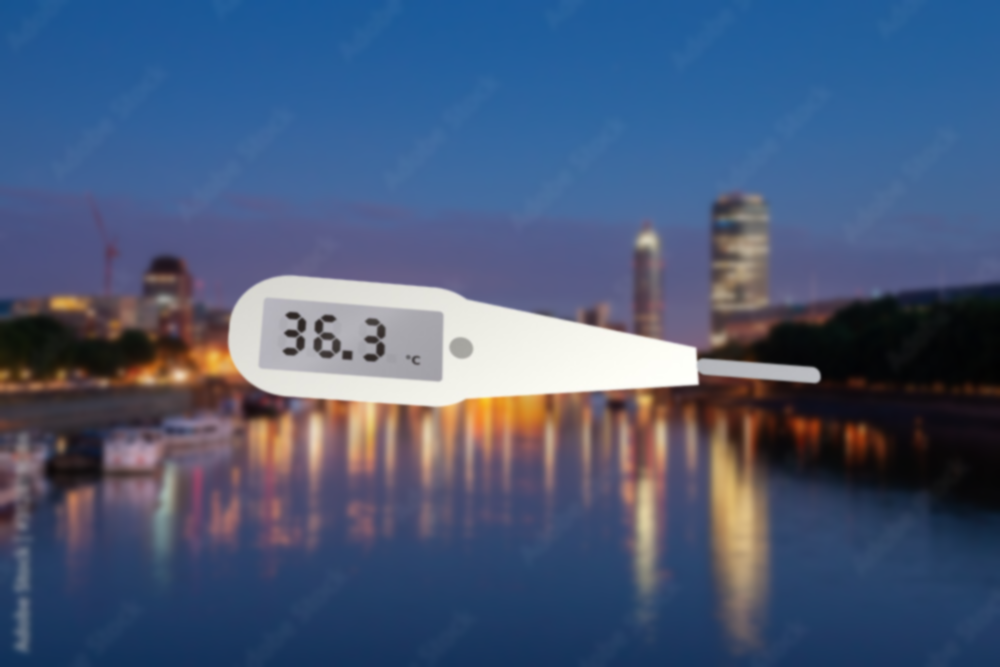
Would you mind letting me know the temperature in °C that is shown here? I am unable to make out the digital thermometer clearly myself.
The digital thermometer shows 36.3 °C
